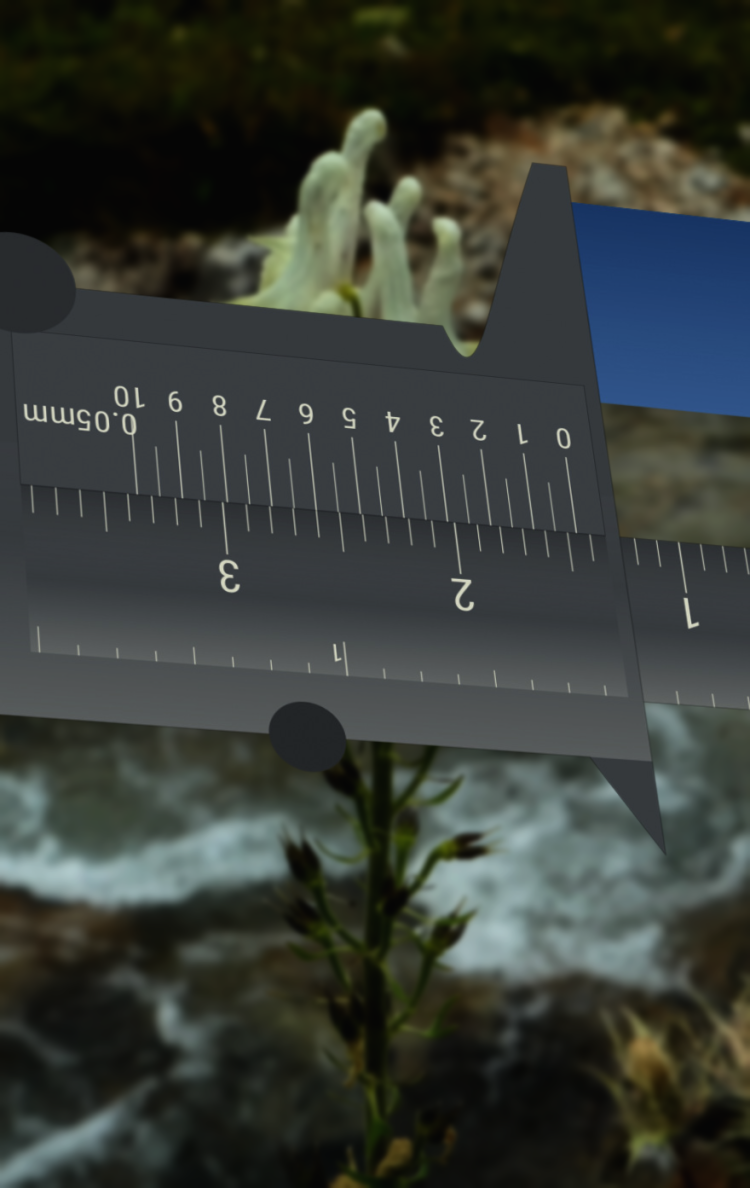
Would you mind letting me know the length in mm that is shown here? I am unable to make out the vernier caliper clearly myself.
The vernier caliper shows 14.6 mm
